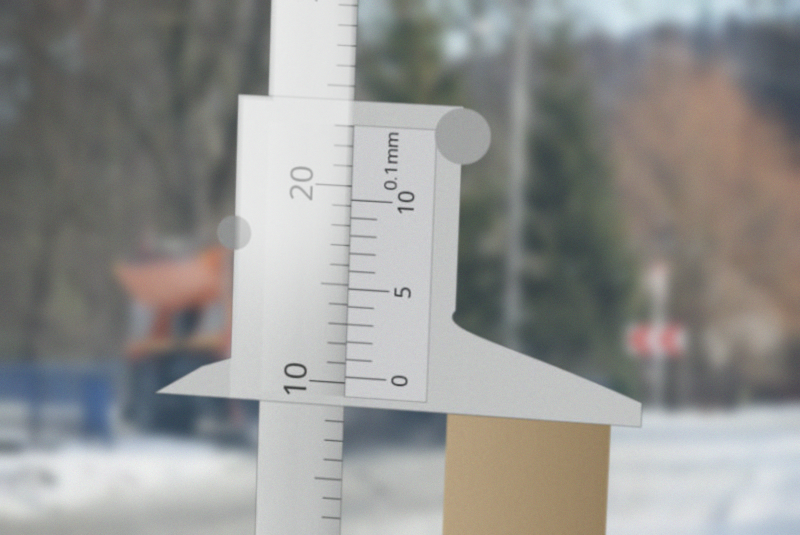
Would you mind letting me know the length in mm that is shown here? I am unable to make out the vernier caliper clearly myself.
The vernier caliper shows 10.3 mm
